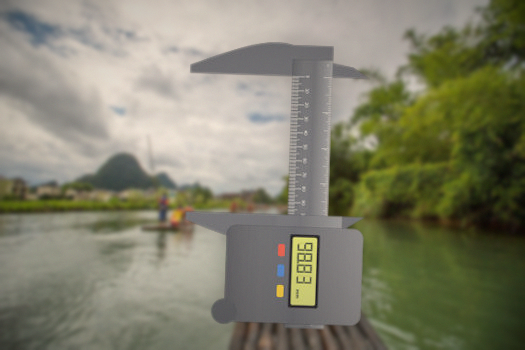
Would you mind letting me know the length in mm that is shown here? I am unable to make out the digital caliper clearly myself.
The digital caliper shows 98.83 mm
